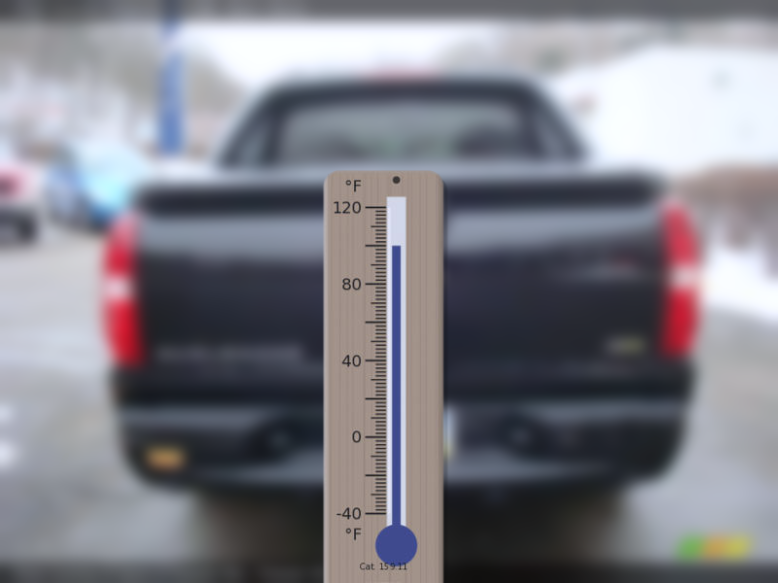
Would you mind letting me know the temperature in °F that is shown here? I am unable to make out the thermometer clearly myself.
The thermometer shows 100 °F
